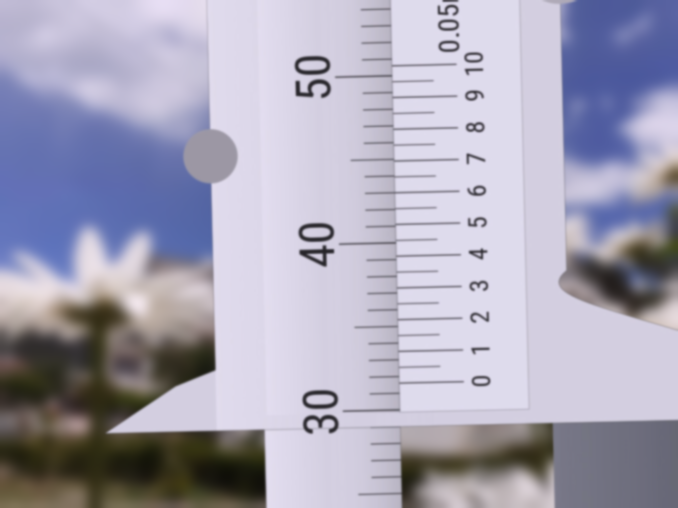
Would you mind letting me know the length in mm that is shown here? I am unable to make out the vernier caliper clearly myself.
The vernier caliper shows 31.6 mm
